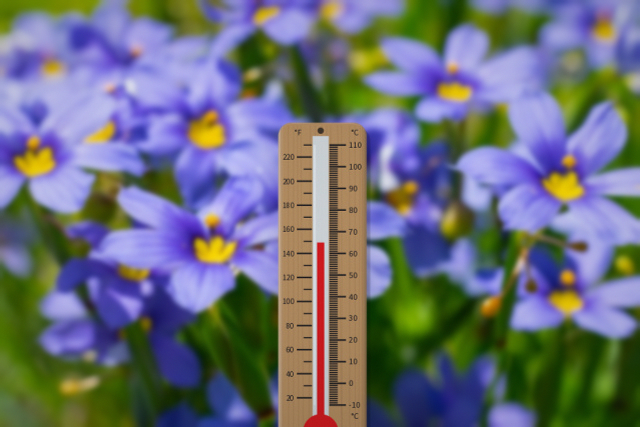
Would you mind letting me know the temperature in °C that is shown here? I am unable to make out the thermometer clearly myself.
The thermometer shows 65 °C
